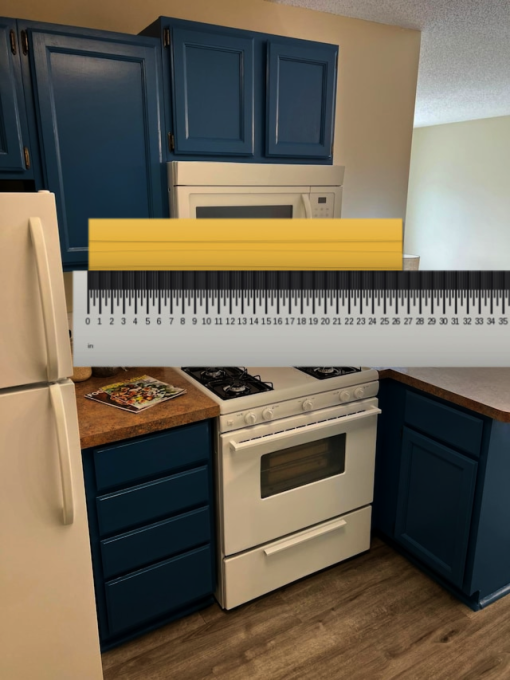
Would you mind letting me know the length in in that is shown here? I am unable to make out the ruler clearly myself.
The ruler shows 26.5 in
